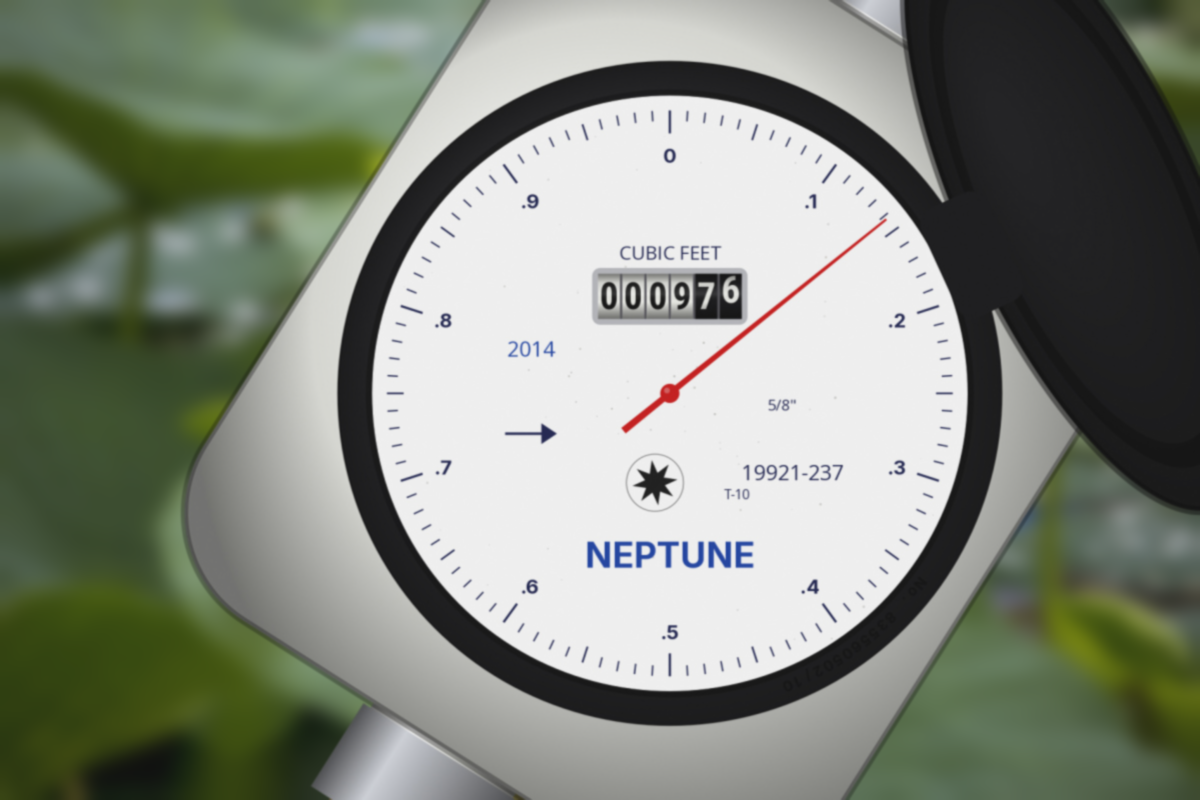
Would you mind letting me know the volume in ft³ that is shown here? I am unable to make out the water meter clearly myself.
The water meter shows 976.14 ft³
